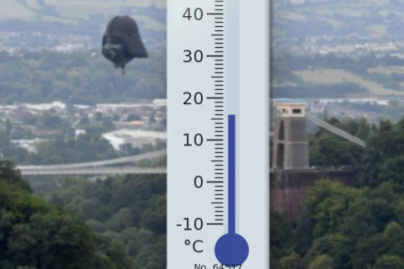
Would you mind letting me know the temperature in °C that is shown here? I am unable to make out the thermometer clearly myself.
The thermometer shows 16 °C
